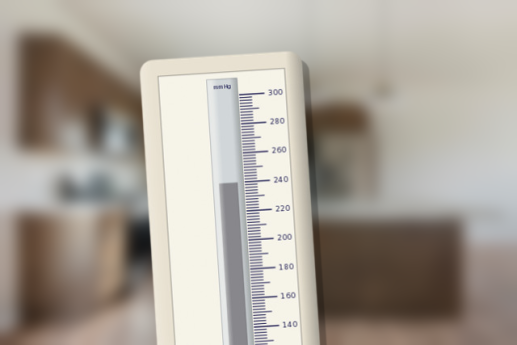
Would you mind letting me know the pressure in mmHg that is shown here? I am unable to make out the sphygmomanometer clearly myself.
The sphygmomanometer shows 240 mmHg
